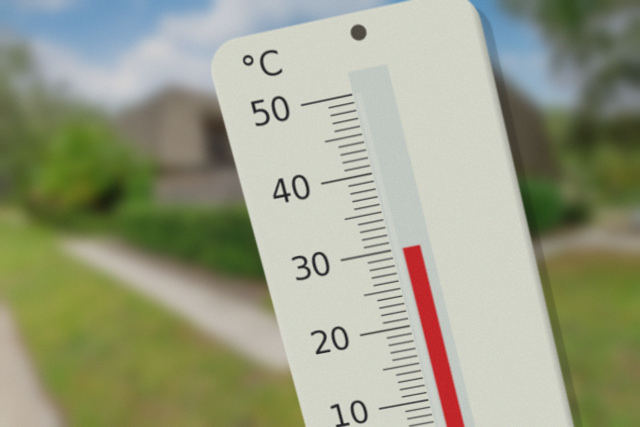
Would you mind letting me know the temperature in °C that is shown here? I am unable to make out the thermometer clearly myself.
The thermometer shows 30 °C
